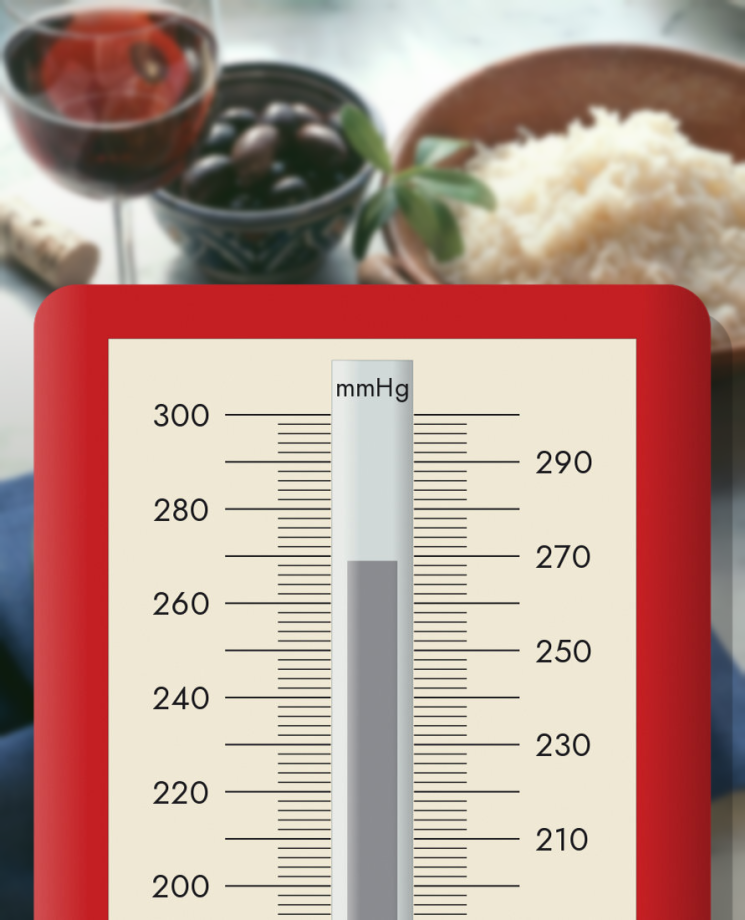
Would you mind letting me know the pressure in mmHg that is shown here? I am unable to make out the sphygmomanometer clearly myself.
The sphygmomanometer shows 269 mmHg
